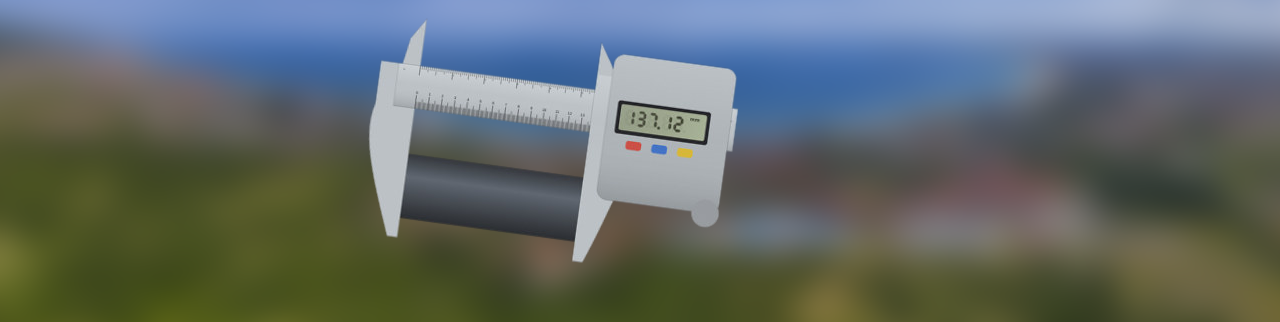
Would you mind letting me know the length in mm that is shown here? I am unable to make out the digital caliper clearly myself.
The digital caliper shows 137.12 mm
